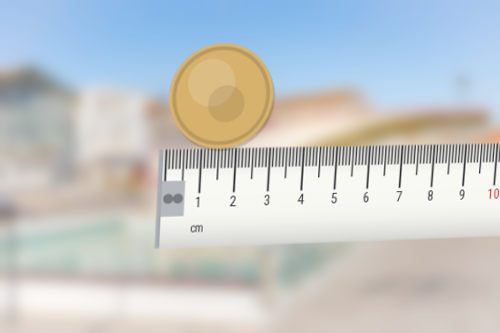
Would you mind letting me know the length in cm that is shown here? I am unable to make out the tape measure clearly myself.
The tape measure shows 3 cm
